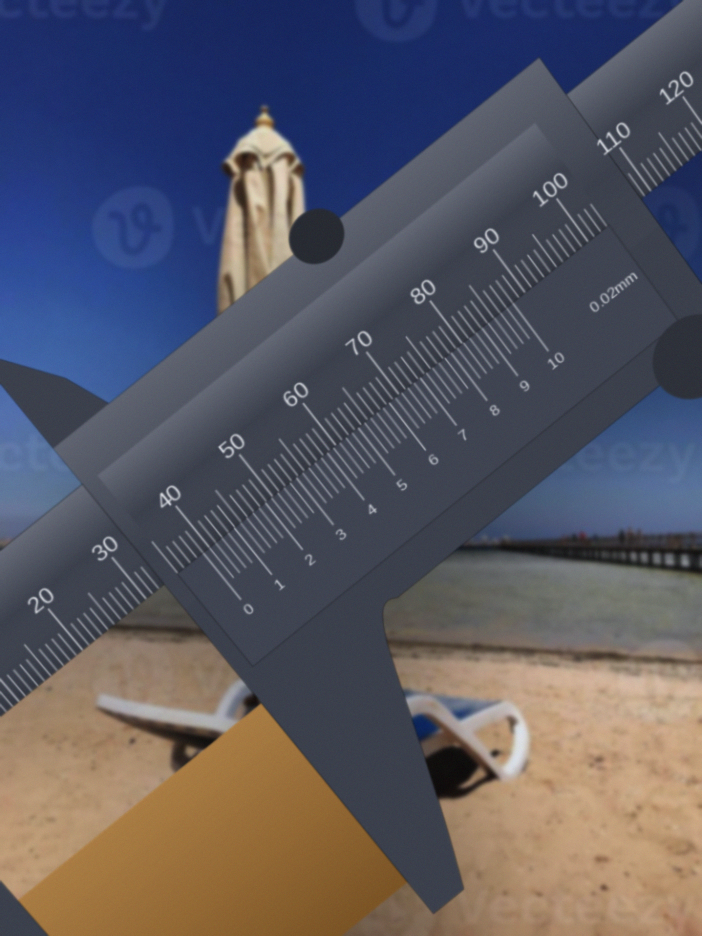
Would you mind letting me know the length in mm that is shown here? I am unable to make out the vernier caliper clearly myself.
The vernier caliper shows 39.0 mm
